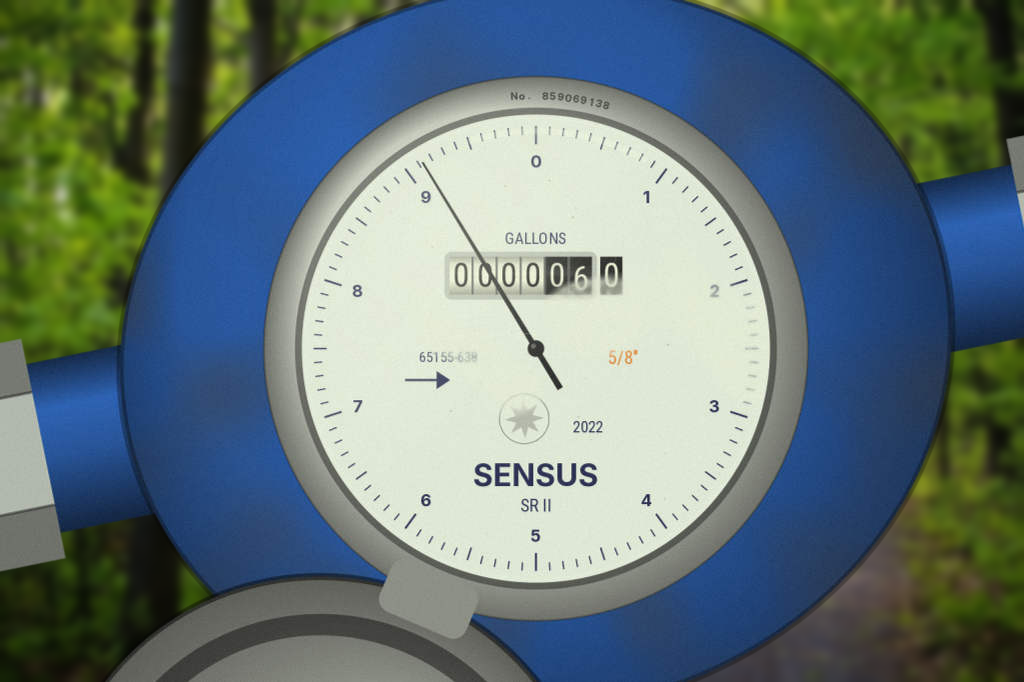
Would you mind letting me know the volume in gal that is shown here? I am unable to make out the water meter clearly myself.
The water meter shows 59.1 gal
